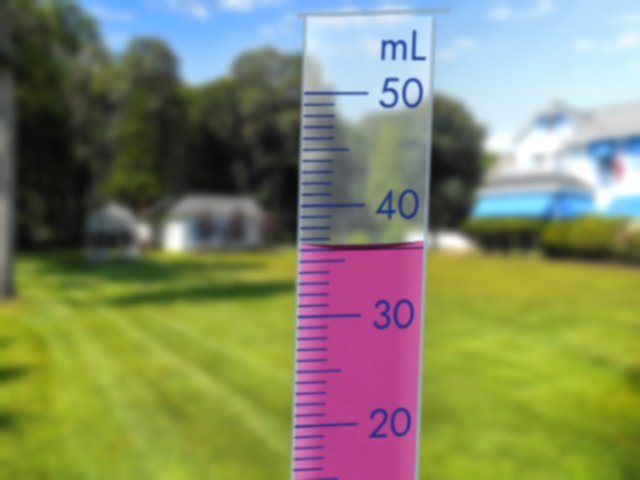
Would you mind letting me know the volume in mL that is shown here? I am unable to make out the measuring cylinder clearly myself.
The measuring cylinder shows 36 mL
